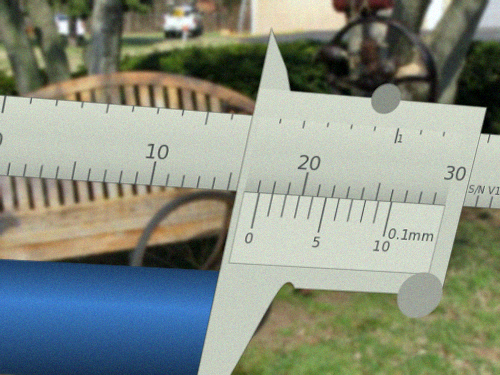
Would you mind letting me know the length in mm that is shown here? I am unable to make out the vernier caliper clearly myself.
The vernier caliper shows 17.1 mm
